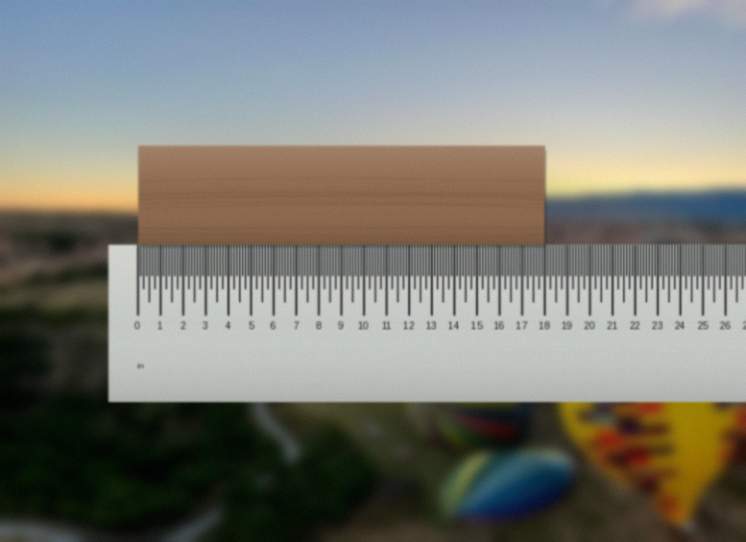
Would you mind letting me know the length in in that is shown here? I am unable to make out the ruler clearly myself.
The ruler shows 18 in
